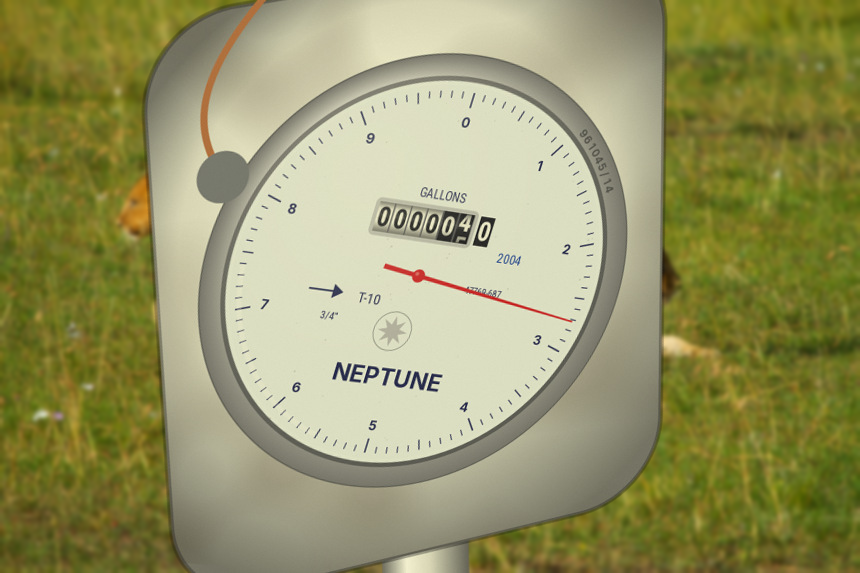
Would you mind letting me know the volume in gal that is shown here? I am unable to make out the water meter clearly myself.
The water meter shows 42.7 gal
